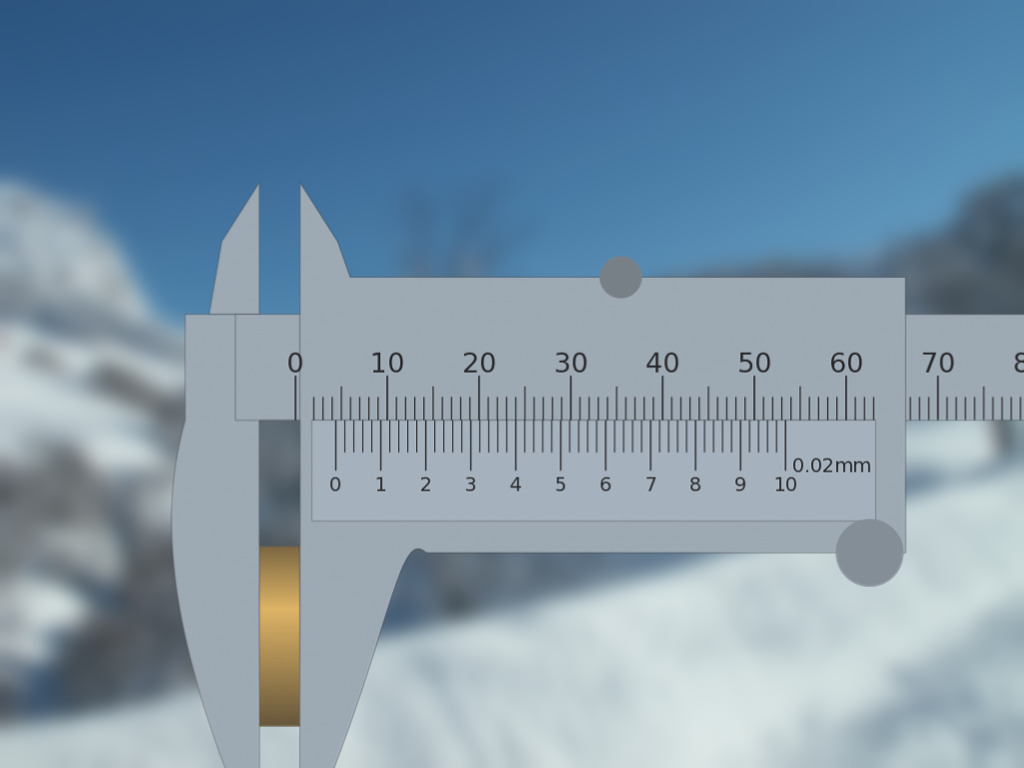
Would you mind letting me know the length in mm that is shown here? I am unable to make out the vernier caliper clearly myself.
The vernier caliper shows 4.4 mm
